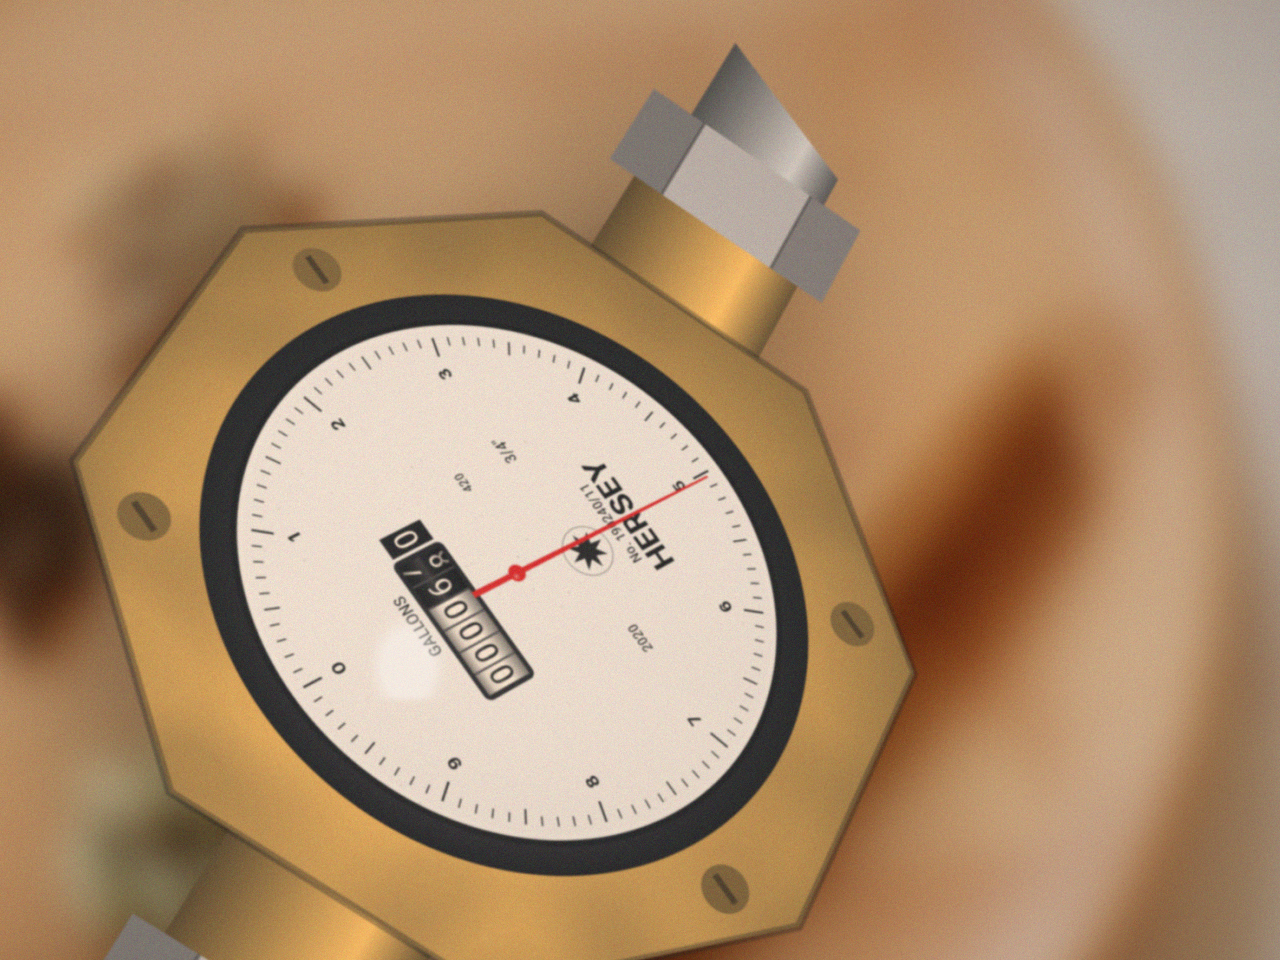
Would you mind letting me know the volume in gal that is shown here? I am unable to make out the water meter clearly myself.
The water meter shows 675.0 gal
